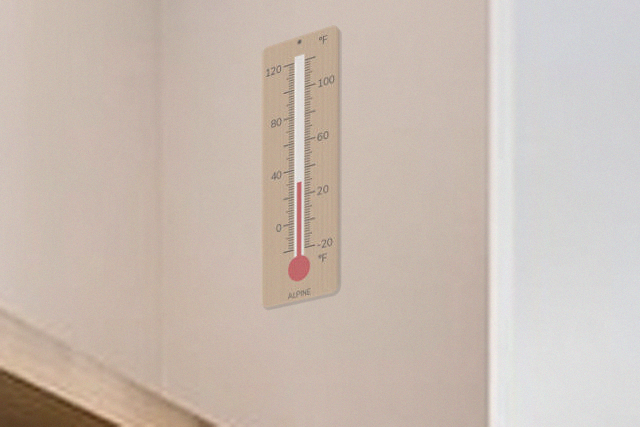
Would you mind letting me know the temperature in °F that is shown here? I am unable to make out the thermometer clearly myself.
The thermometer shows 30 °F
